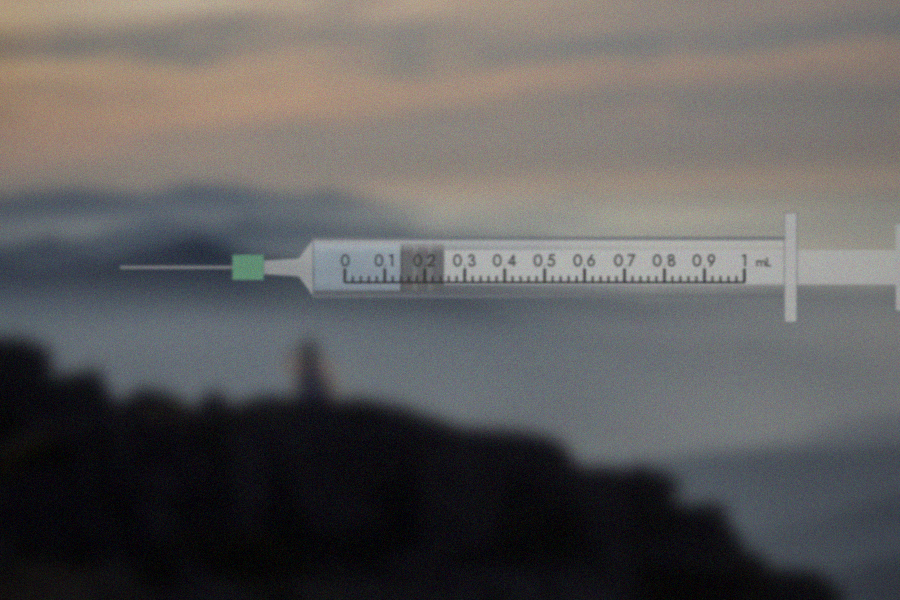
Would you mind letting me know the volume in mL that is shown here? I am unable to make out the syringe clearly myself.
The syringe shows 0.14 mL
